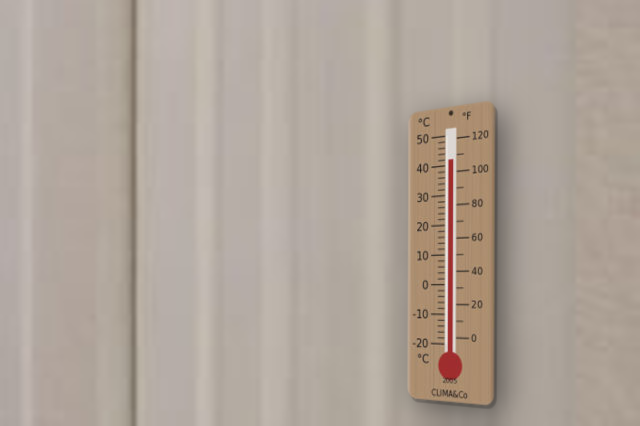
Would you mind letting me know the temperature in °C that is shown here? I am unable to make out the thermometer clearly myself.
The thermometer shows 42 °C
